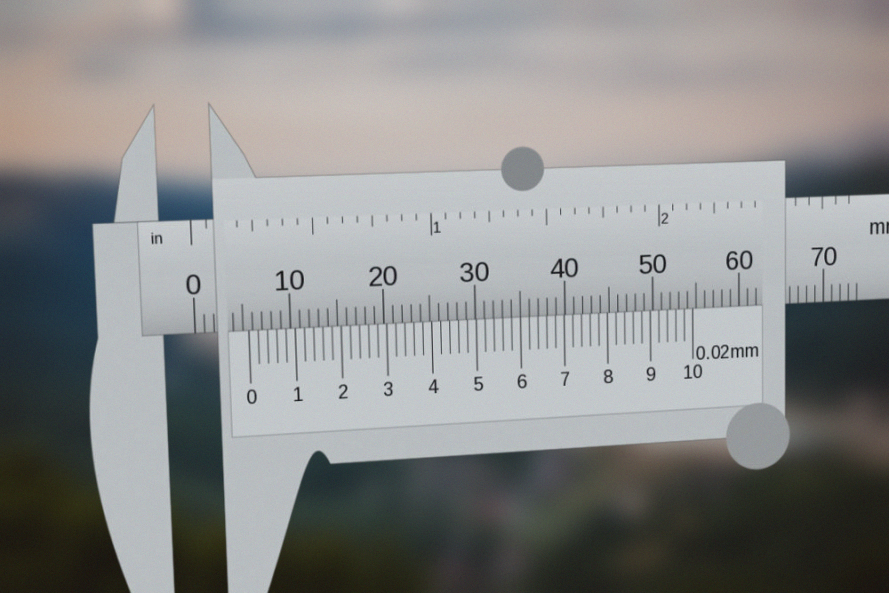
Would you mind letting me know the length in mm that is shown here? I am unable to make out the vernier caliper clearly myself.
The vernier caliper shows 5.6 mm
